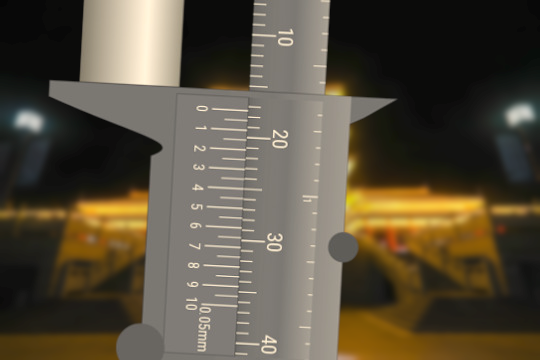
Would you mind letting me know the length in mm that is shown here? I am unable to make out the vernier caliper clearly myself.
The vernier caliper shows 17.4 mm
